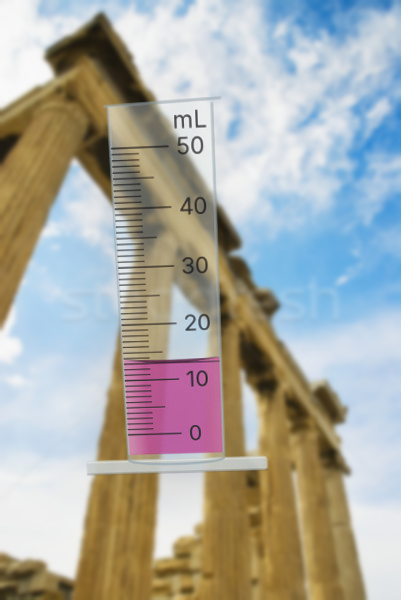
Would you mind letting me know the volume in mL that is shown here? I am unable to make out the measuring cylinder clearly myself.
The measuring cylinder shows 13 mL
